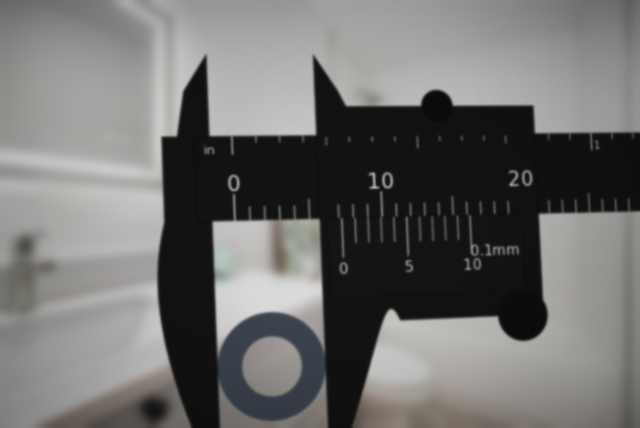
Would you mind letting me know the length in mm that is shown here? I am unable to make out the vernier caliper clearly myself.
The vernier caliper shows 7.2 mm
